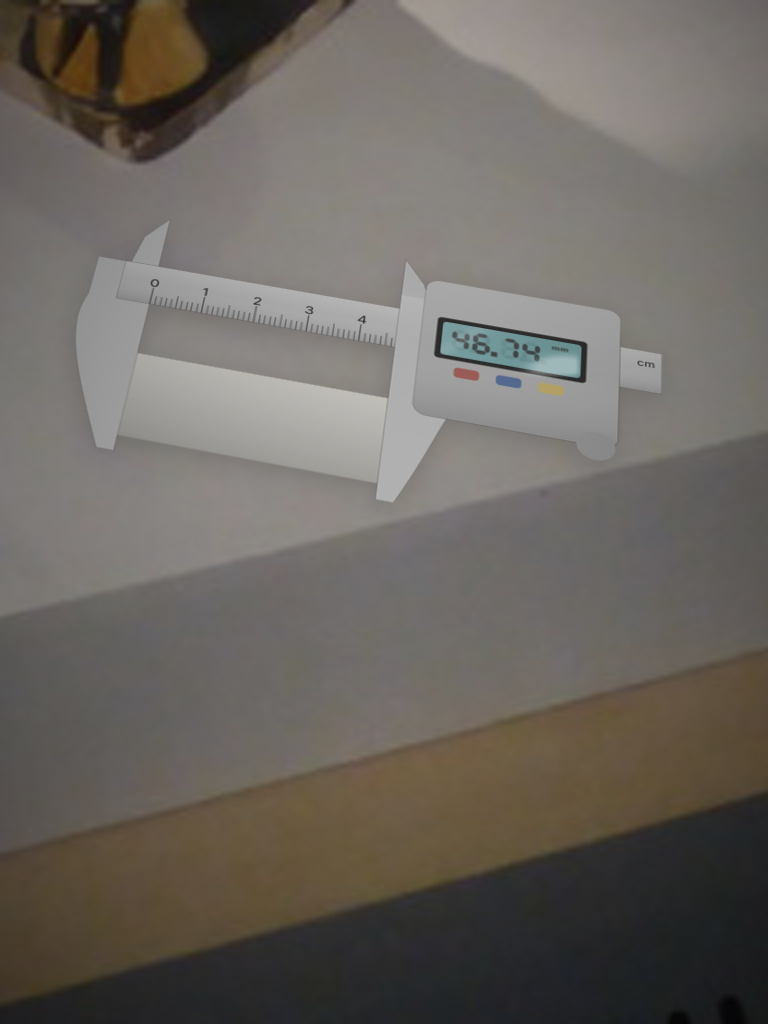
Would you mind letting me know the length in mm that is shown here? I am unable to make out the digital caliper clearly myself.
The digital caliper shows 46.74 mm
